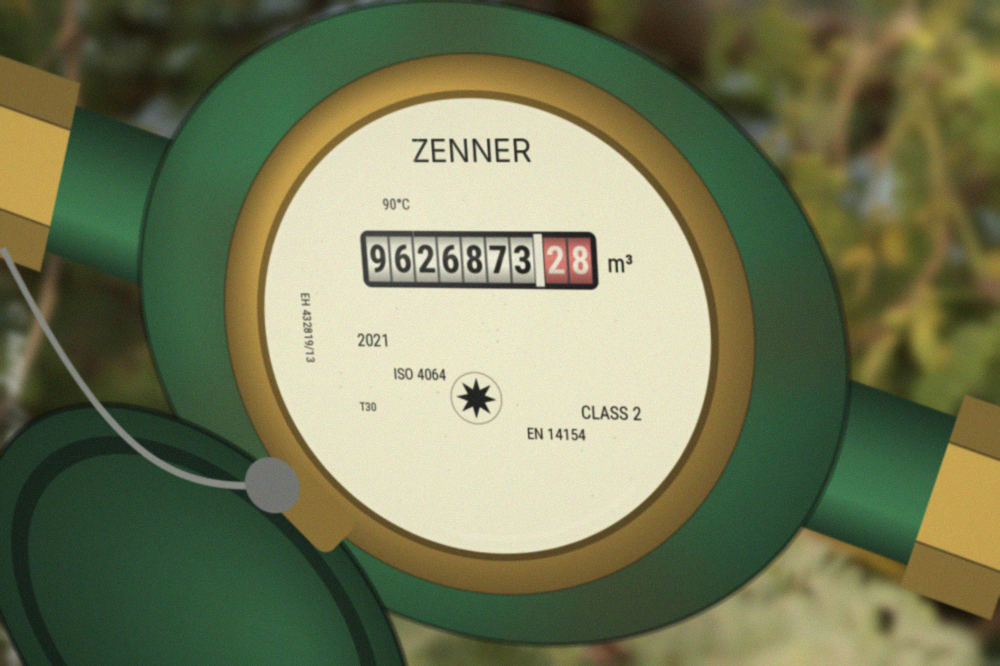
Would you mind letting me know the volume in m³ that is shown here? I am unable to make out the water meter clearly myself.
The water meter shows 9626873.28 m³
